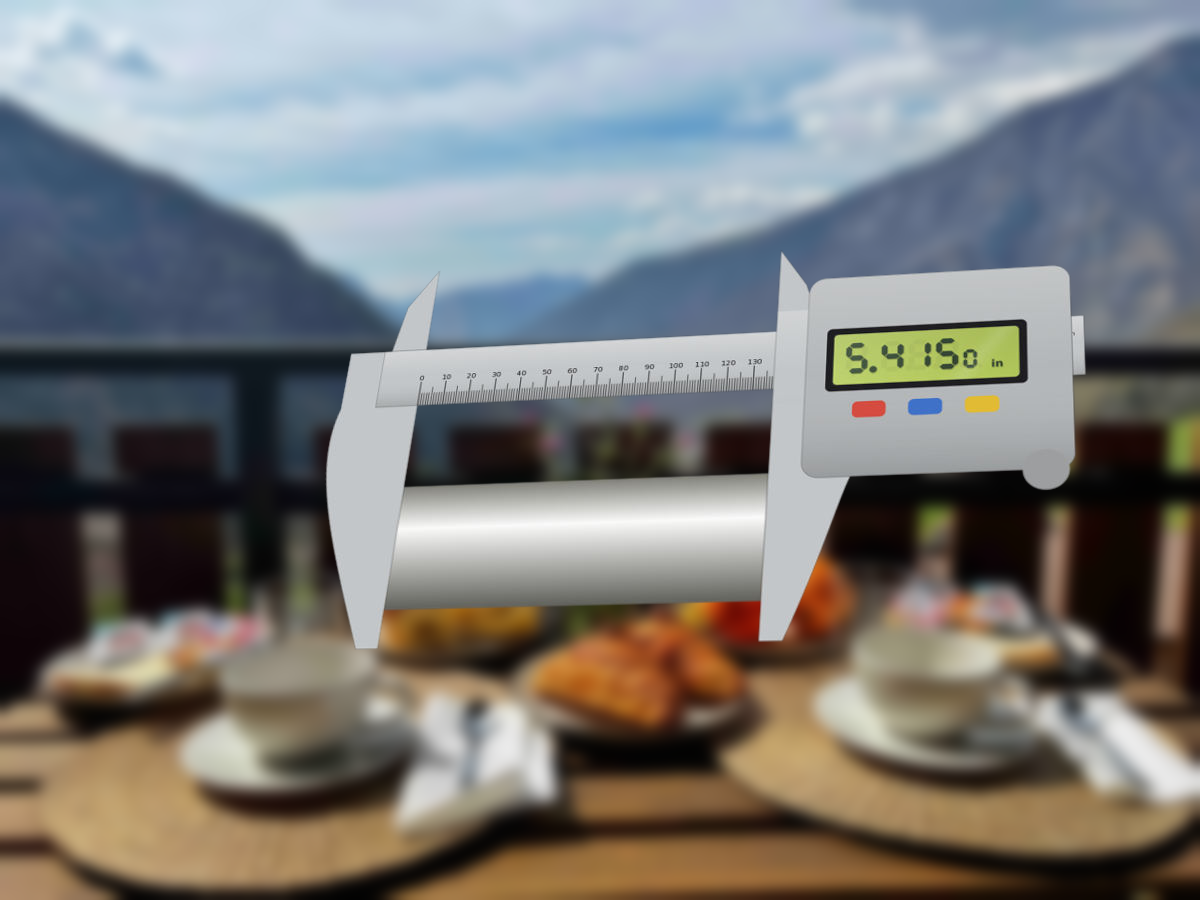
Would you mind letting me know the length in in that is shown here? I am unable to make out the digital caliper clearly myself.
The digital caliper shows 5.4150 in
